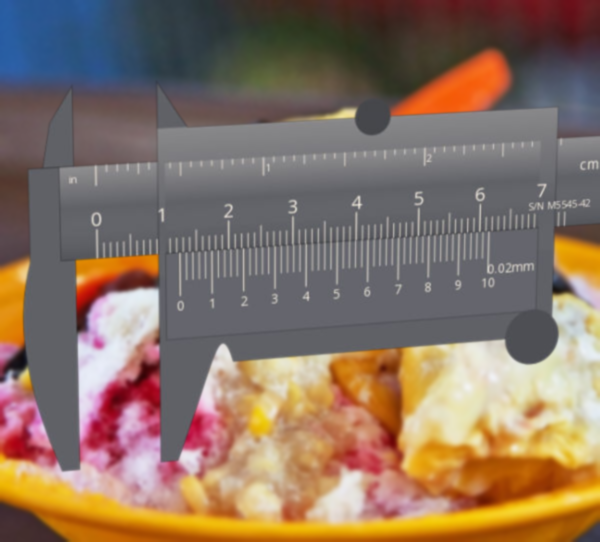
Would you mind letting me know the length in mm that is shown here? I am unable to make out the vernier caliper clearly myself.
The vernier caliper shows 12.5 mm
